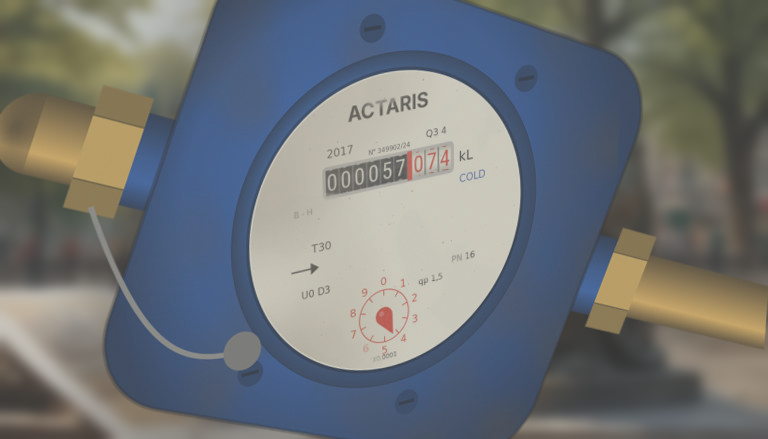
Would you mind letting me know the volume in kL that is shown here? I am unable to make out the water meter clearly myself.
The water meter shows 57.0744 kL
